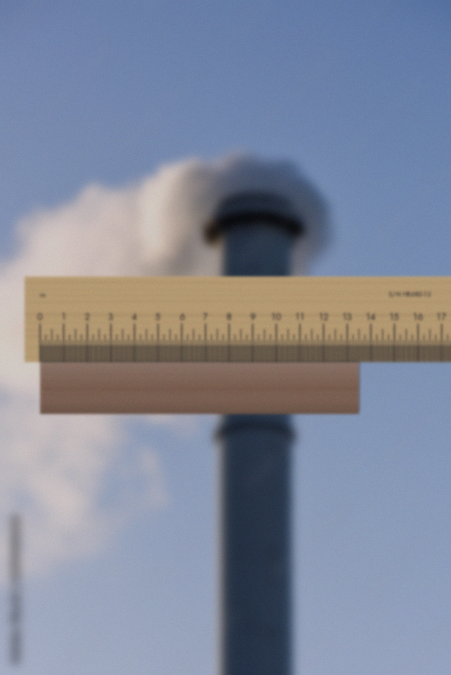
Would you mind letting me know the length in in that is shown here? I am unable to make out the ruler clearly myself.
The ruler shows 13.5 in
